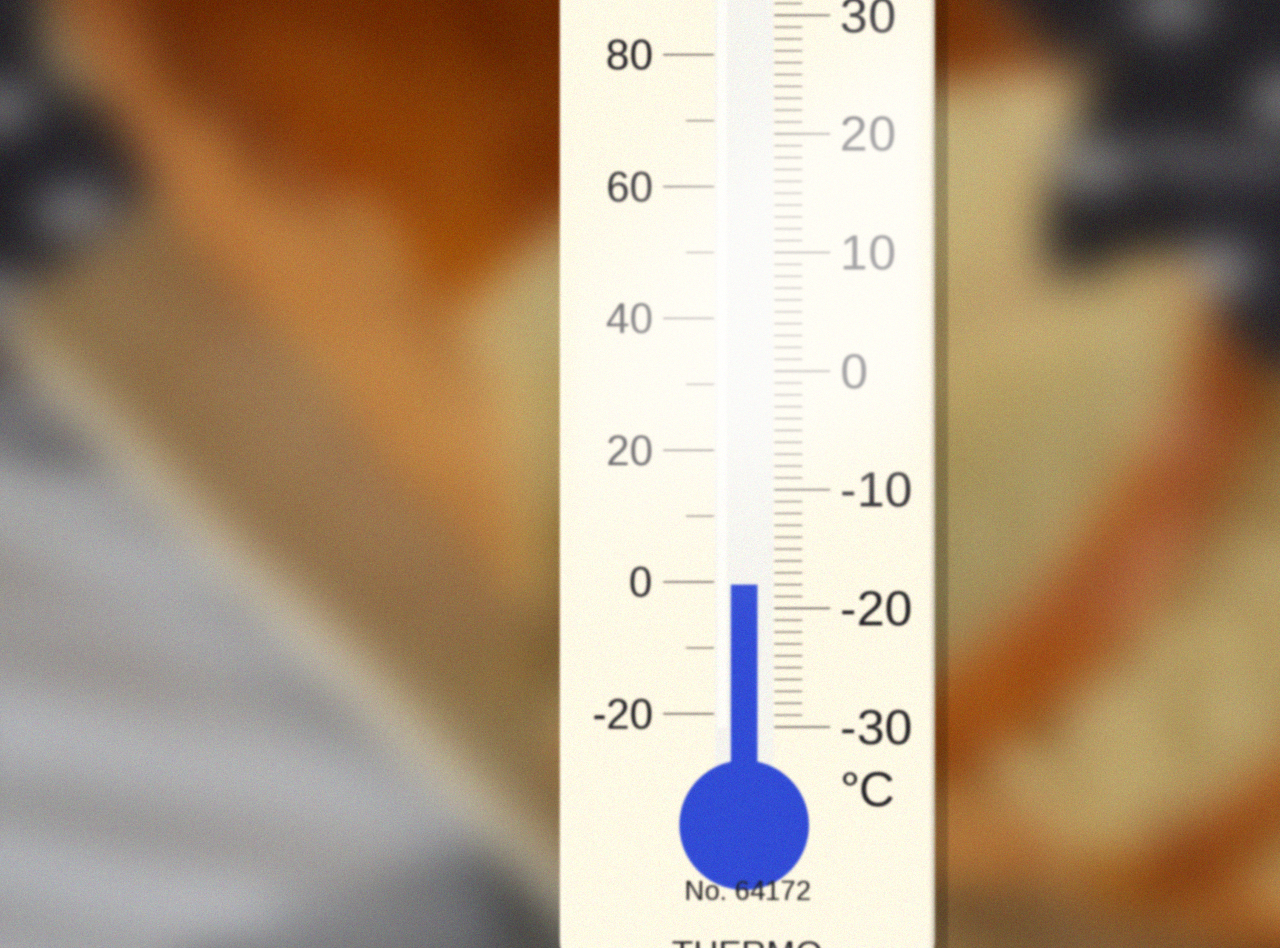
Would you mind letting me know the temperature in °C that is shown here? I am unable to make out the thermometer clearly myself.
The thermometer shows -18 °C
